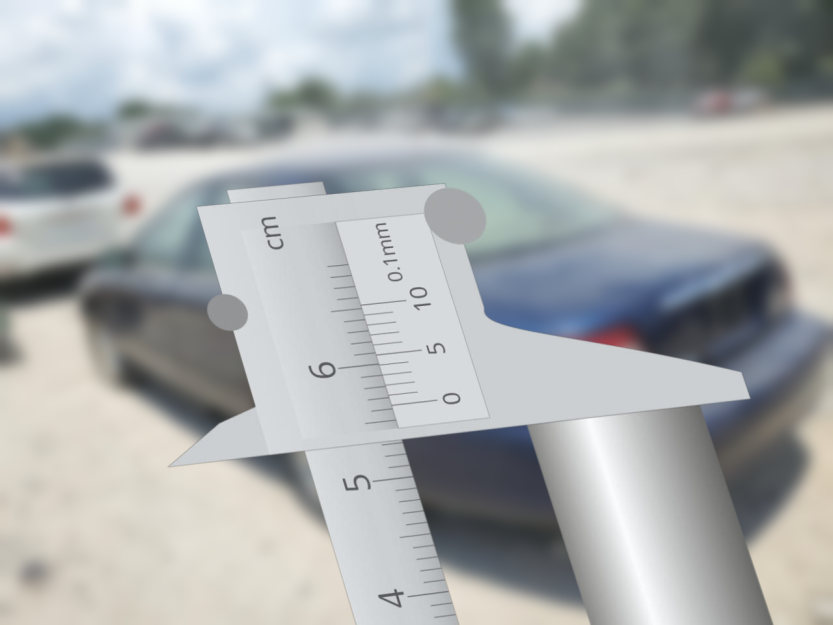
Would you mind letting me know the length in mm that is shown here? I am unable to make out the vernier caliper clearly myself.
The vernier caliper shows 56.3 mm
